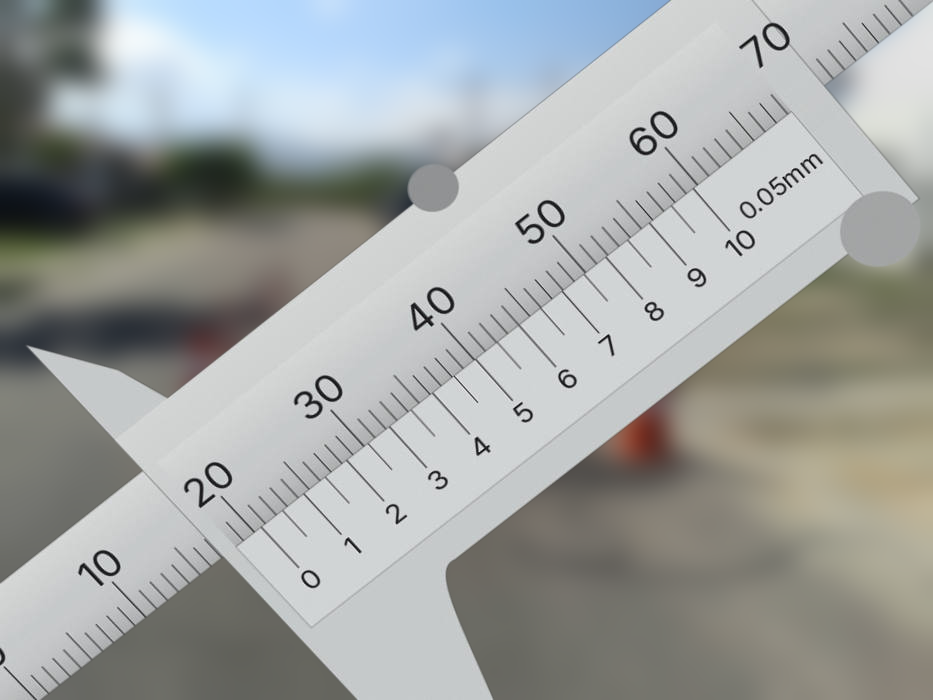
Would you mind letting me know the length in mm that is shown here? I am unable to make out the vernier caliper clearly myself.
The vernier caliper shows 20.6 mm
